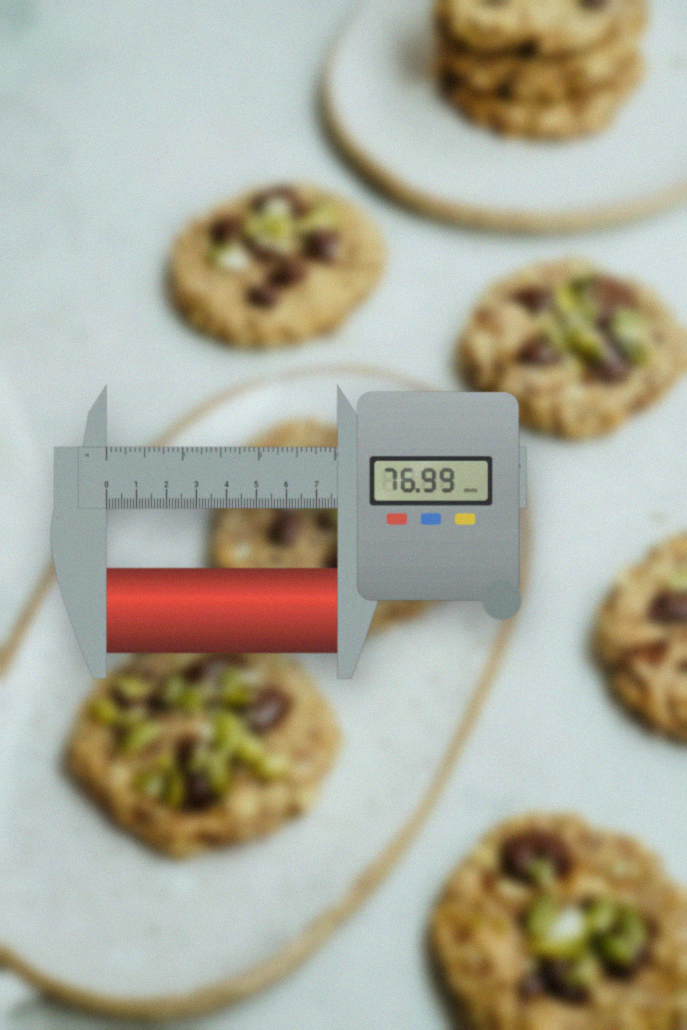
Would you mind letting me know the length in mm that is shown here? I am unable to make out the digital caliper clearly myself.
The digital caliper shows 76.99 mm
